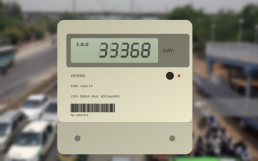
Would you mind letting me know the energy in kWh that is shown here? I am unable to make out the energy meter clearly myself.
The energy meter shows 33368 kWh
